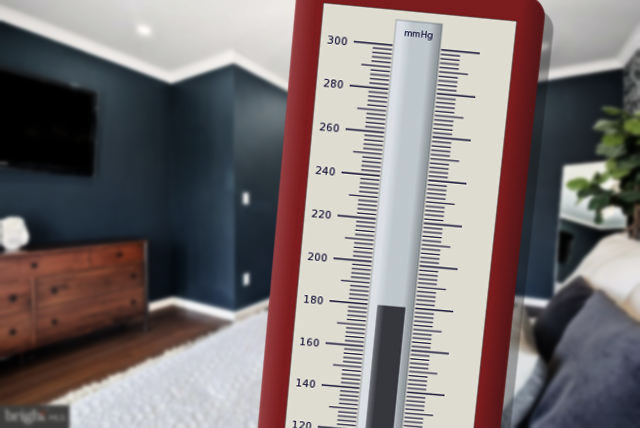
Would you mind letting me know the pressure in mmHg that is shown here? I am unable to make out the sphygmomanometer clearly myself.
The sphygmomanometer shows 180 mmHg
